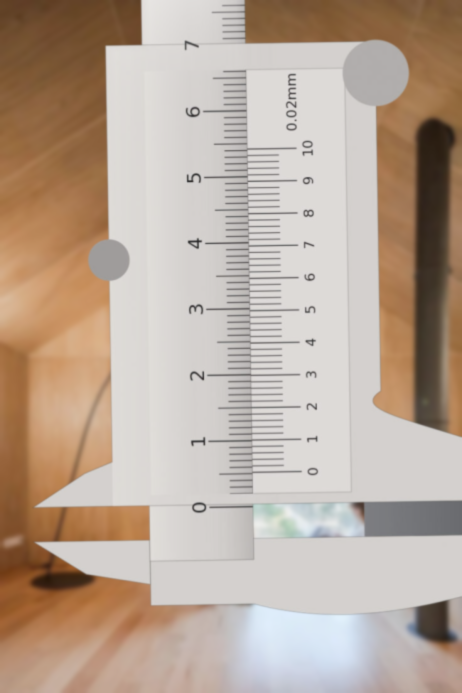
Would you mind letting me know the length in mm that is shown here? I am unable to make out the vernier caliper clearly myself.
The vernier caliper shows 5.2 mm
